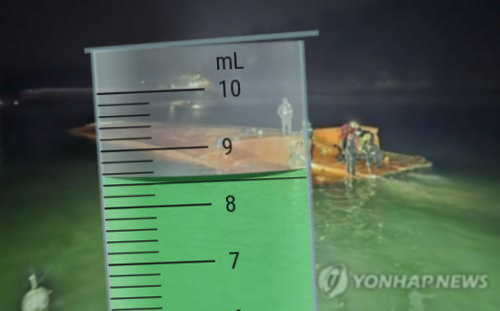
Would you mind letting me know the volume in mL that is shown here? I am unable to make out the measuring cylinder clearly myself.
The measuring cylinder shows 8.4 mL
